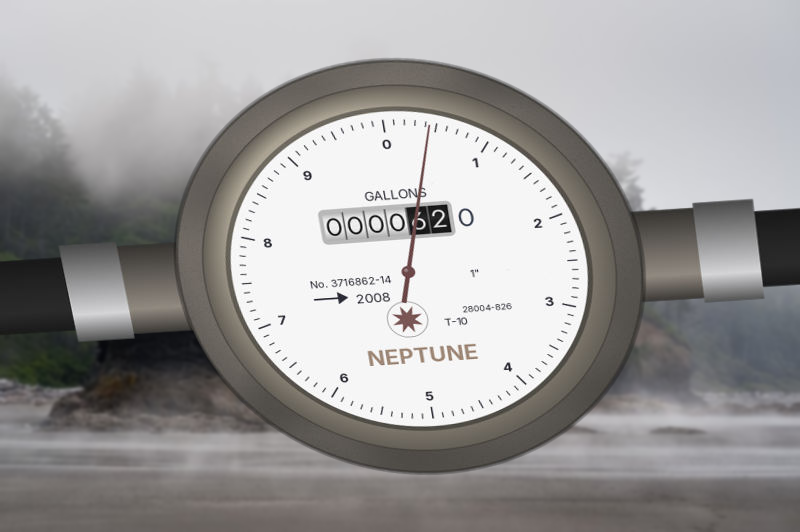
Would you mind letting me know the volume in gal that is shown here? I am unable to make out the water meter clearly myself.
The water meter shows 620.4 gal
